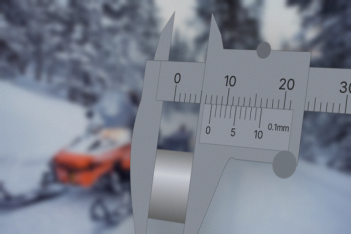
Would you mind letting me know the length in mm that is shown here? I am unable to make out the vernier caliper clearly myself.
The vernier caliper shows 7.2 mm
